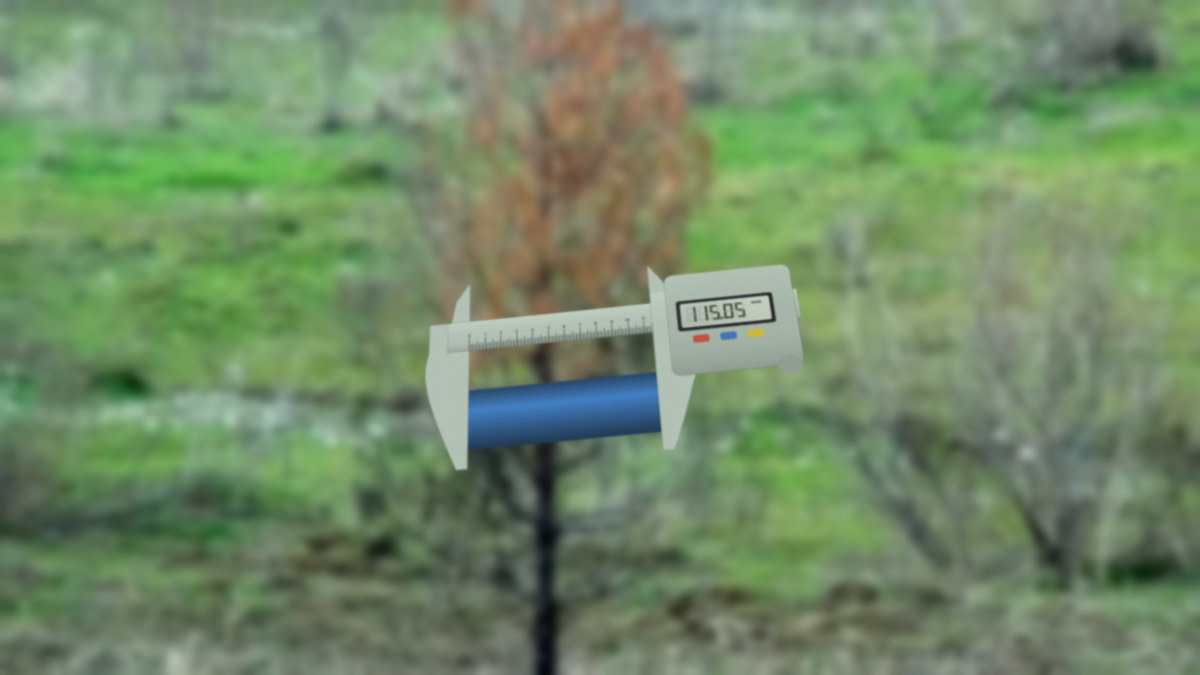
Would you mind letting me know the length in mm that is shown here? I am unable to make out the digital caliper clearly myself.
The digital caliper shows 115.05 mm
